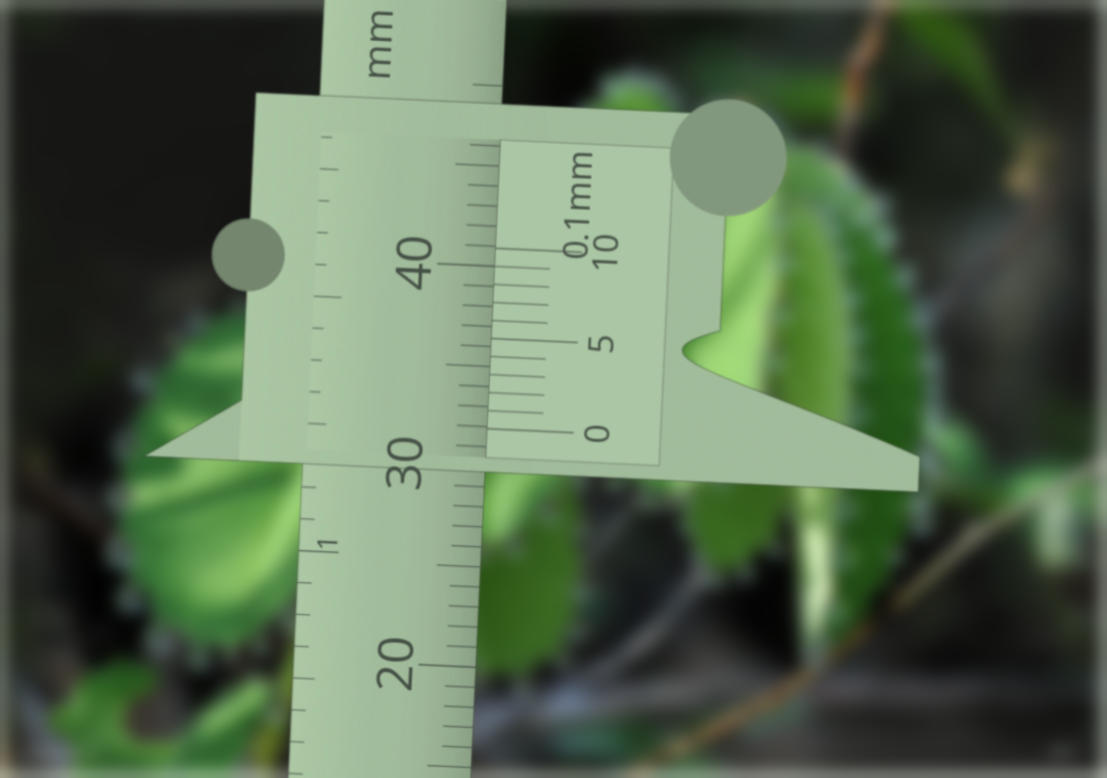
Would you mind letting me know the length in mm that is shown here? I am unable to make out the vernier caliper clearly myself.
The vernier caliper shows 31.9 mm
